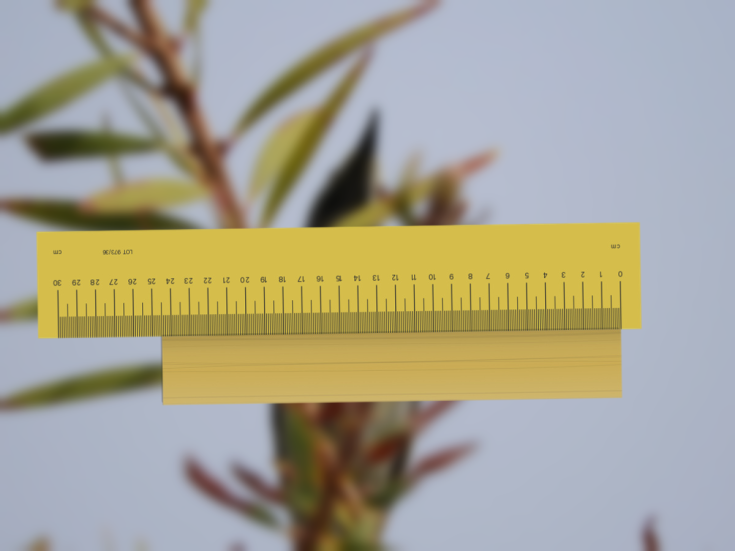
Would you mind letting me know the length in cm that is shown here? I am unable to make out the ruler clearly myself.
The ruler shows 24.5 cm
